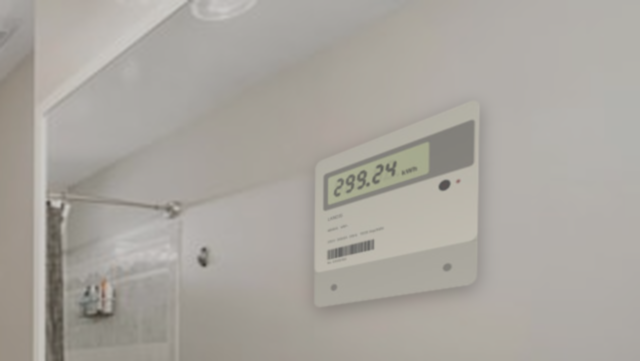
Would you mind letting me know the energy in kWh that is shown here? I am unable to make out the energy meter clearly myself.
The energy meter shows 299.24 kWh
